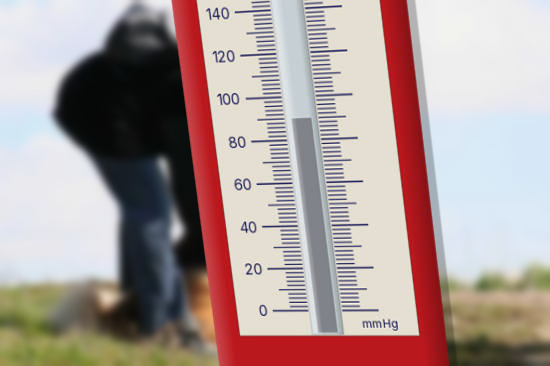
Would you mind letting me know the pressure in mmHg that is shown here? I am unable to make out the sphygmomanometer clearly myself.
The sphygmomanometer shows 90 mmHg
